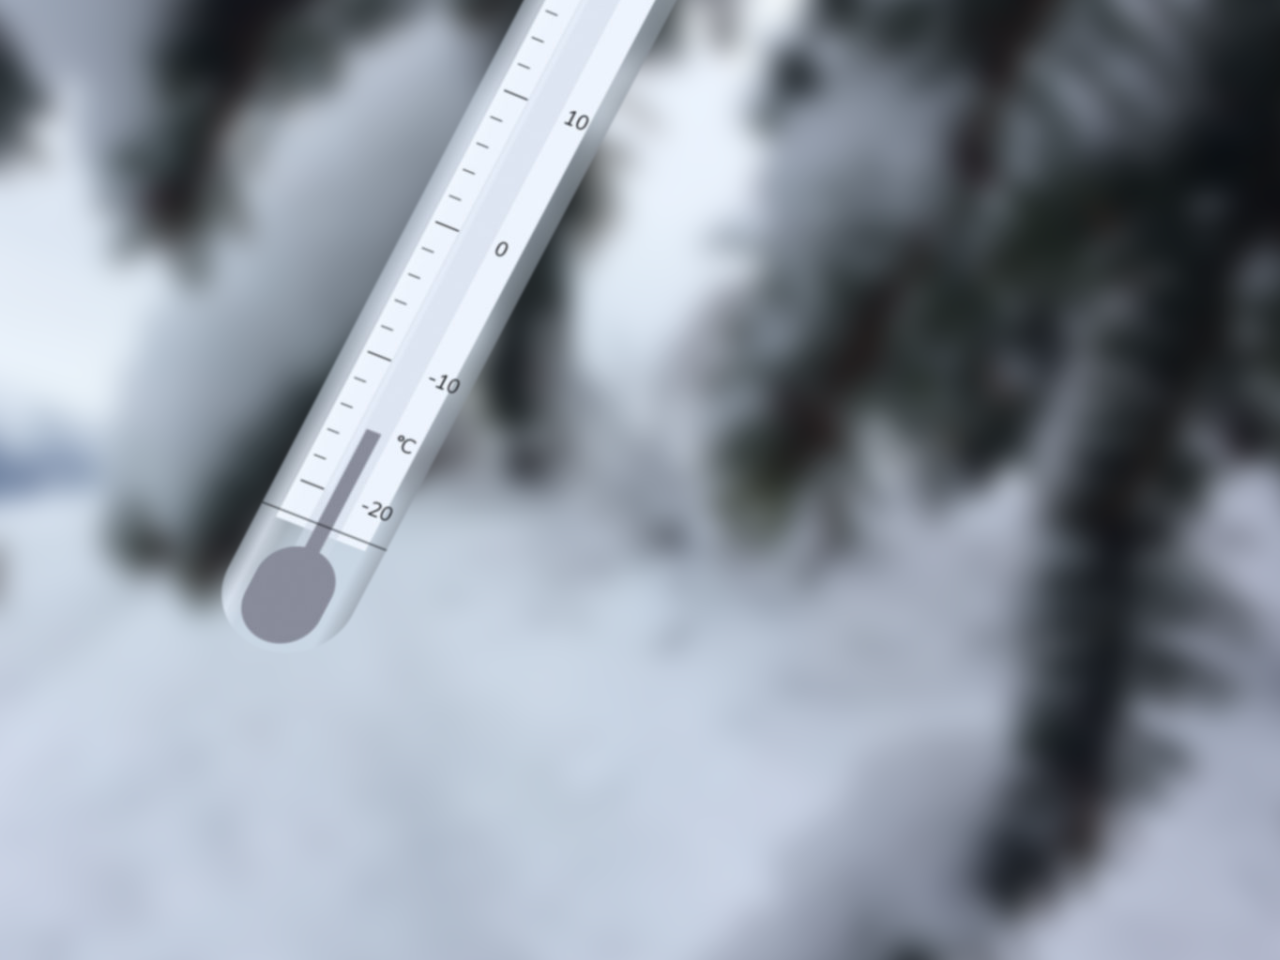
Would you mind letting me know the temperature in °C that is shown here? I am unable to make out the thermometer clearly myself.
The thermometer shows -15 °C
